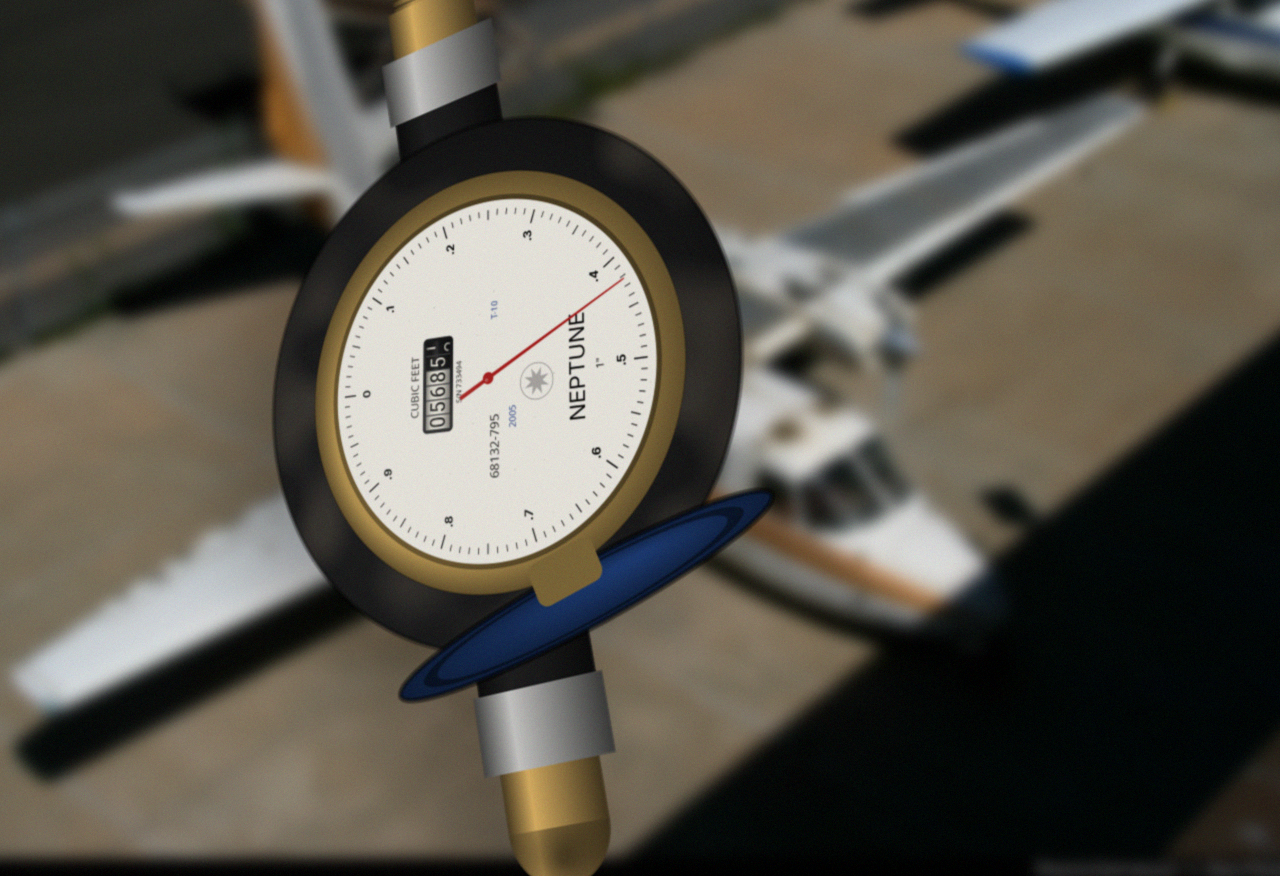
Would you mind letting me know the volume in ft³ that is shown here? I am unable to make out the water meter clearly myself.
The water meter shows 56851.42 ft³
